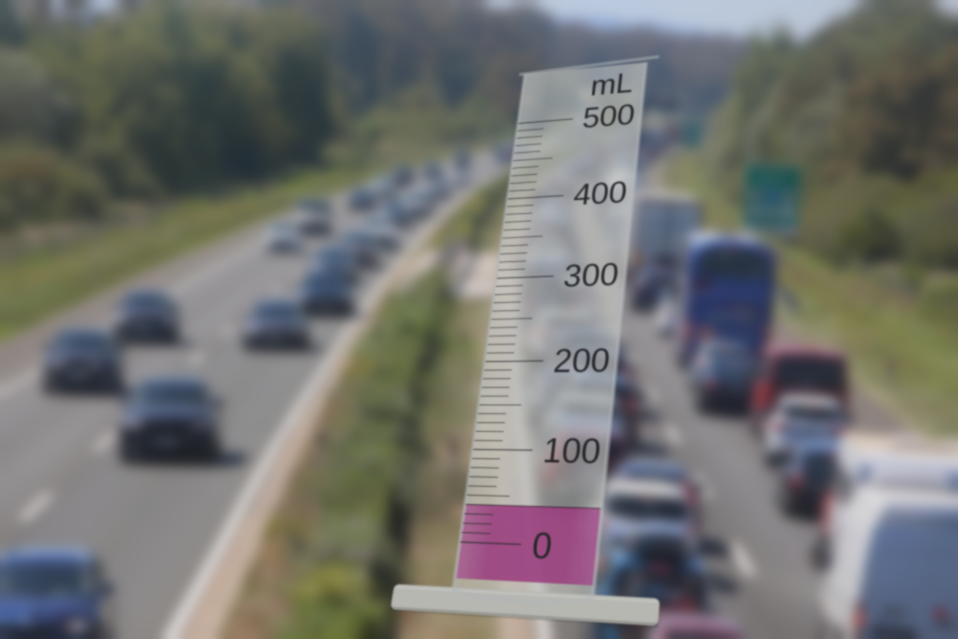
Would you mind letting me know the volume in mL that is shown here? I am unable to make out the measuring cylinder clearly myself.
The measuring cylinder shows 40 mL
